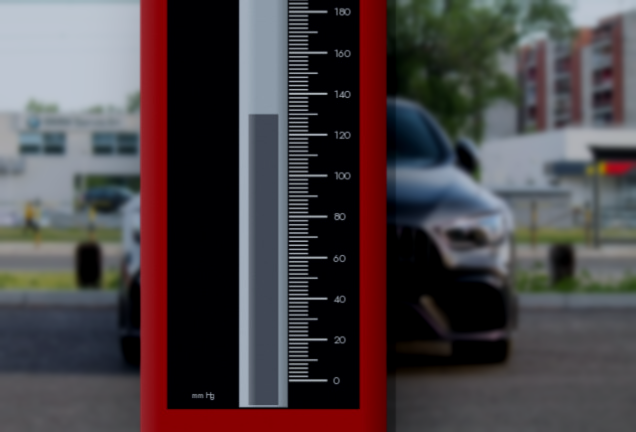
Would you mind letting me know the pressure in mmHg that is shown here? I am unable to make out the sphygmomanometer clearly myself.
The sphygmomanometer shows 130 mmHg
